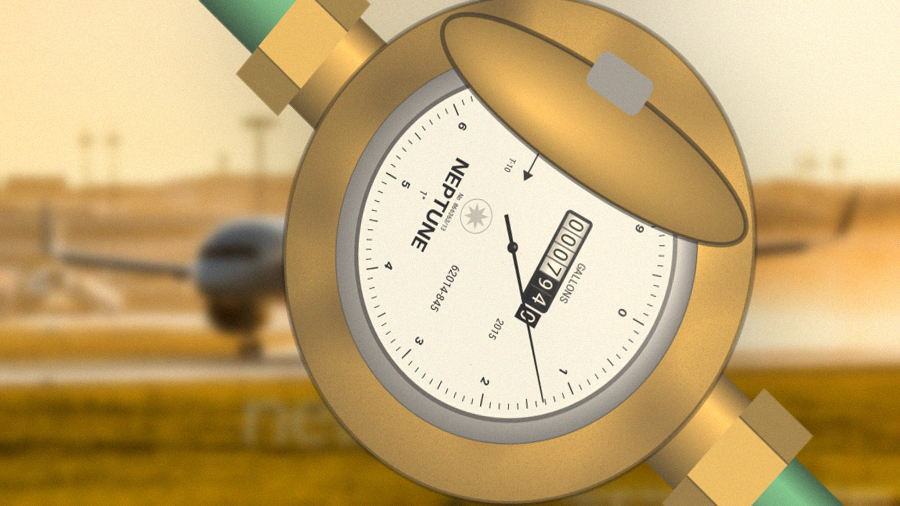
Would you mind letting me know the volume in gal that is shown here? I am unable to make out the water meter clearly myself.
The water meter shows 7941.3 gal
